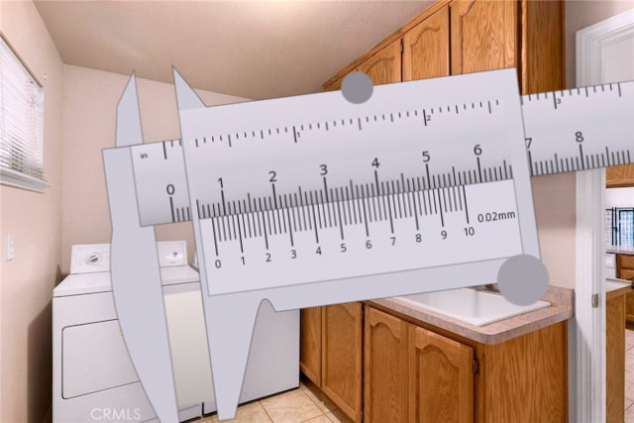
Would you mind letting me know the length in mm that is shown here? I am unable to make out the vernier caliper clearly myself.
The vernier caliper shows 7.5 mm
